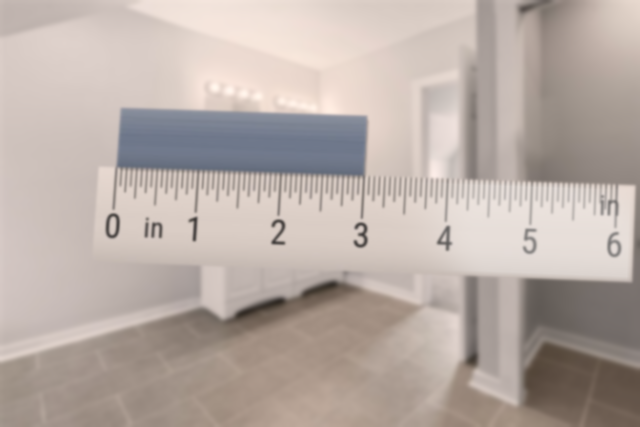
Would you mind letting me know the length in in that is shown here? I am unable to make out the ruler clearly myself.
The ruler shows 3 in
